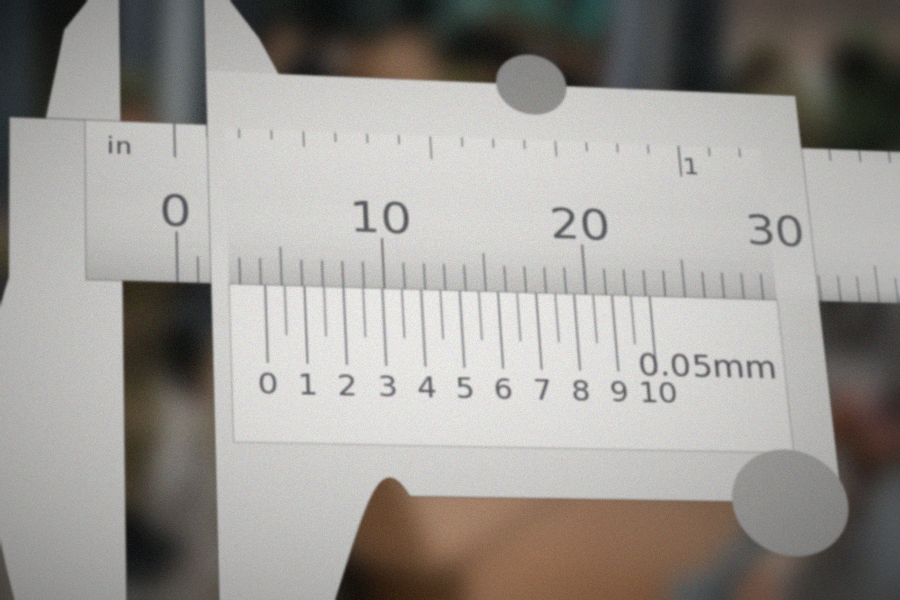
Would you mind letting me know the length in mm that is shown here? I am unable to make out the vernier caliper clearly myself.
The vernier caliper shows 4.2 mm
